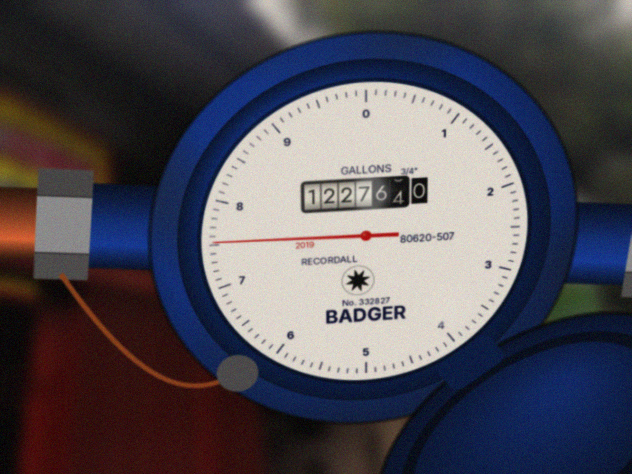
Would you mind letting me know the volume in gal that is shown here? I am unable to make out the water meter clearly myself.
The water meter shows 1227637.5 gal
